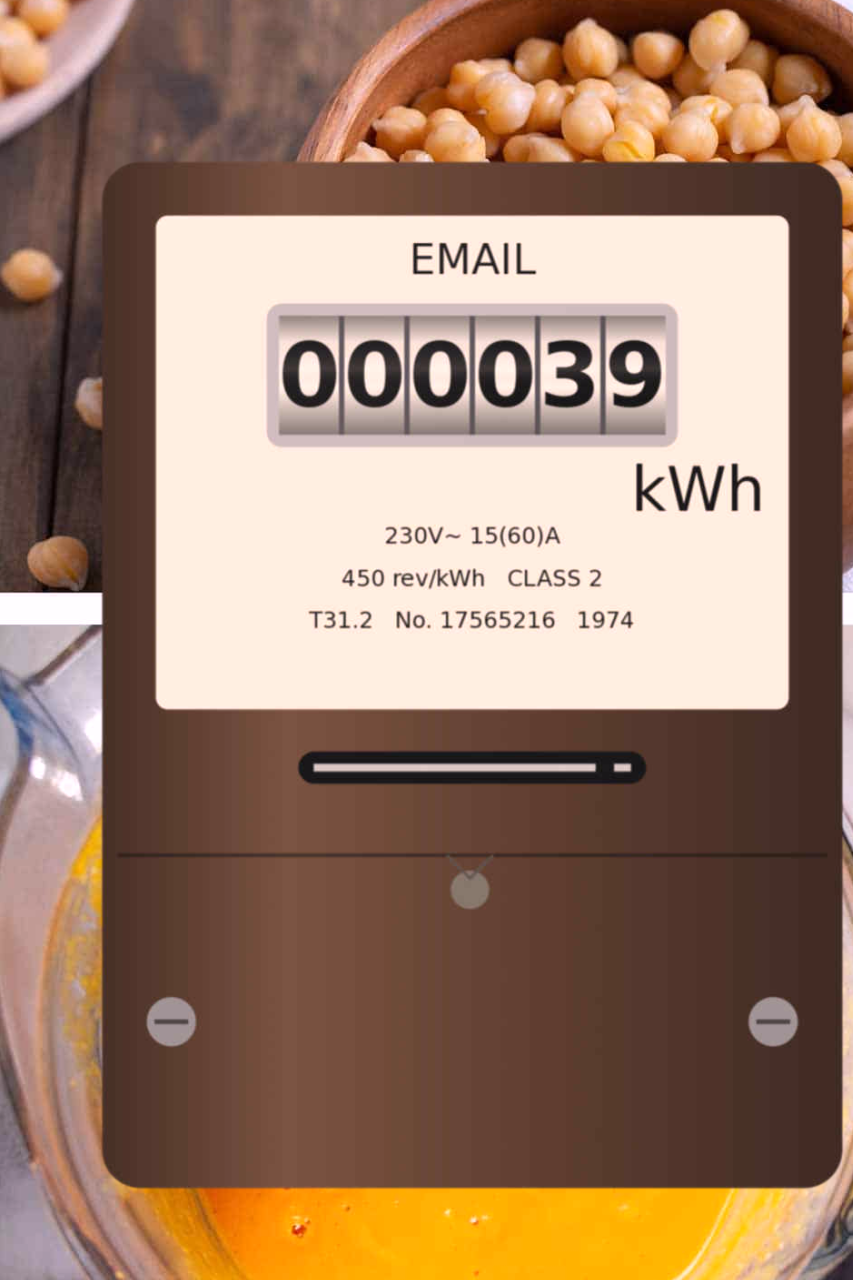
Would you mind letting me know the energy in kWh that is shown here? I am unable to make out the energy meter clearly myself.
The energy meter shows 39 kWh
